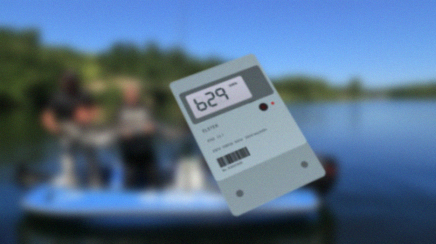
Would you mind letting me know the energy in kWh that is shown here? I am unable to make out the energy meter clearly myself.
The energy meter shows 629 kWh
